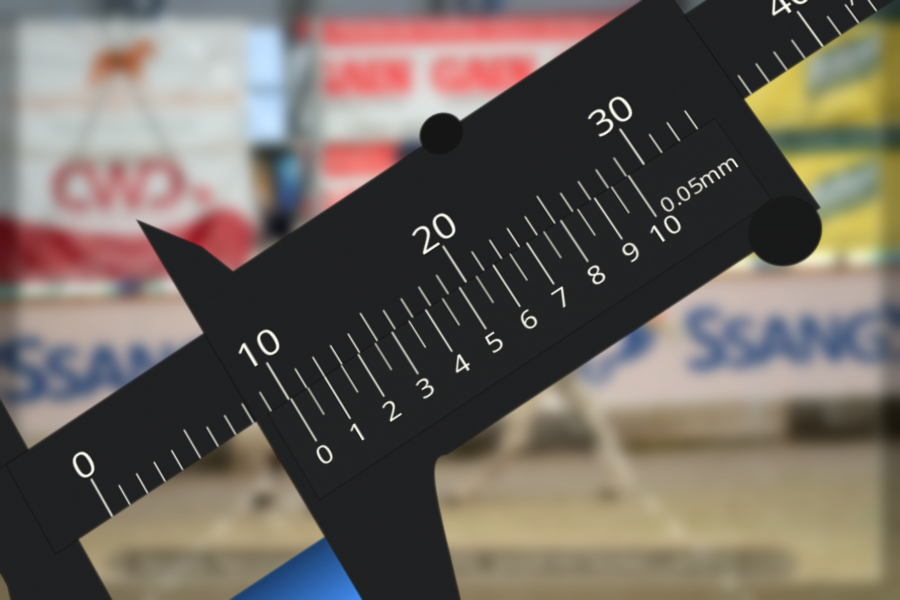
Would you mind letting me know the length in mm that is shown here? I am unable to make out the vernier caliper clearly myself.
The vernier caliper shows 10.1 mm
